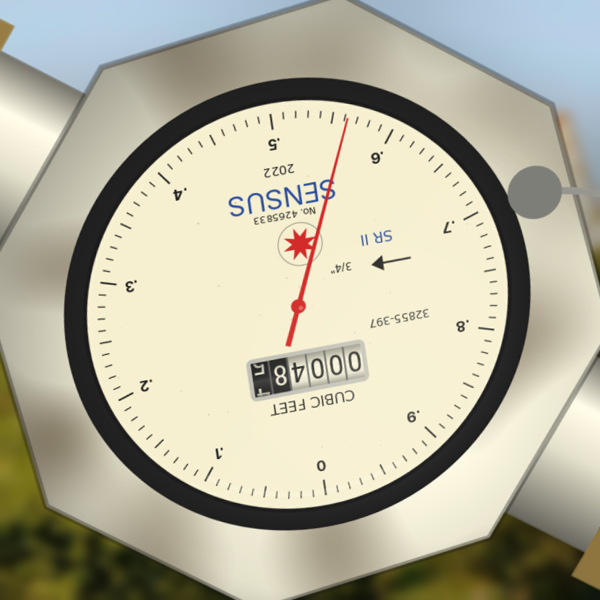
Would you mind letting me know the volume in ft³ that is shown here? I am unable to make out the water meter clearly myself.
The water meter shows 484.56 ft³
